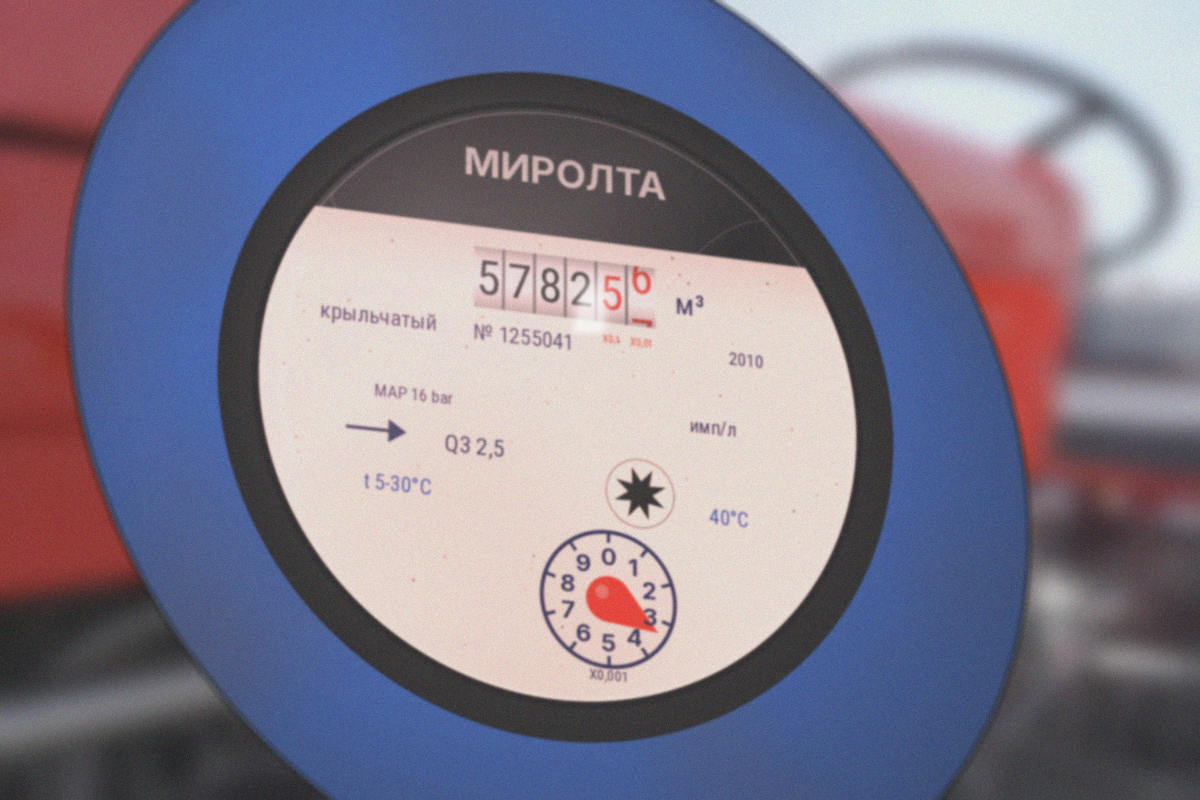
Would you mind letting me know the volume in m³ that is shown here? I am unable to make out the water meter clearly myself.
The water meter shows 5782.563 m³
